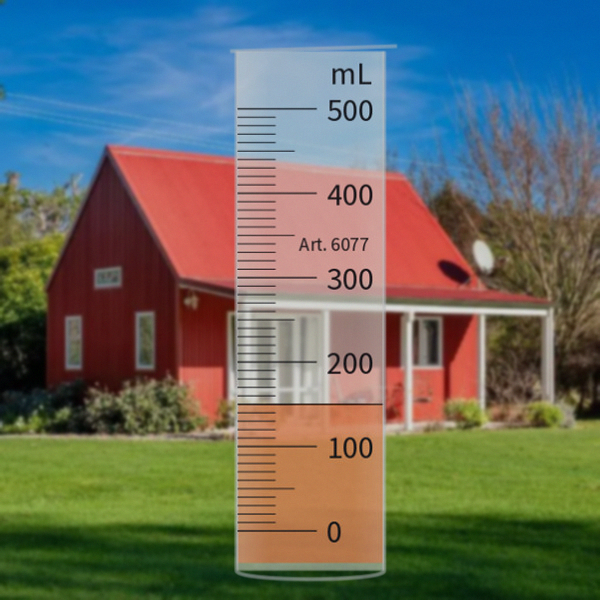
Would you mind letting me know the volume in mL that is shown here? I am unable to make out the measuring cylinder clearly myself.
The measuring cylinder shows 150 mL
